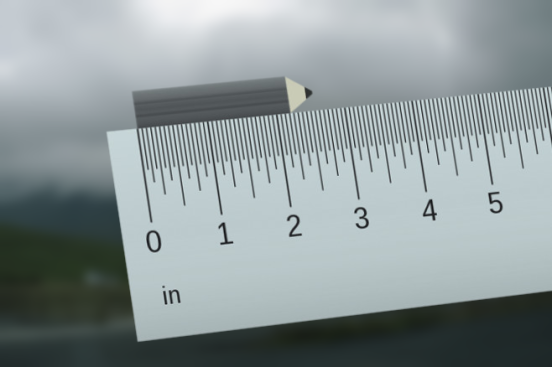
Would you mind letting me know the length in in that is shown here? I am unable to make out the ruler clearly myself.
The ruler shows 2.5625 in
